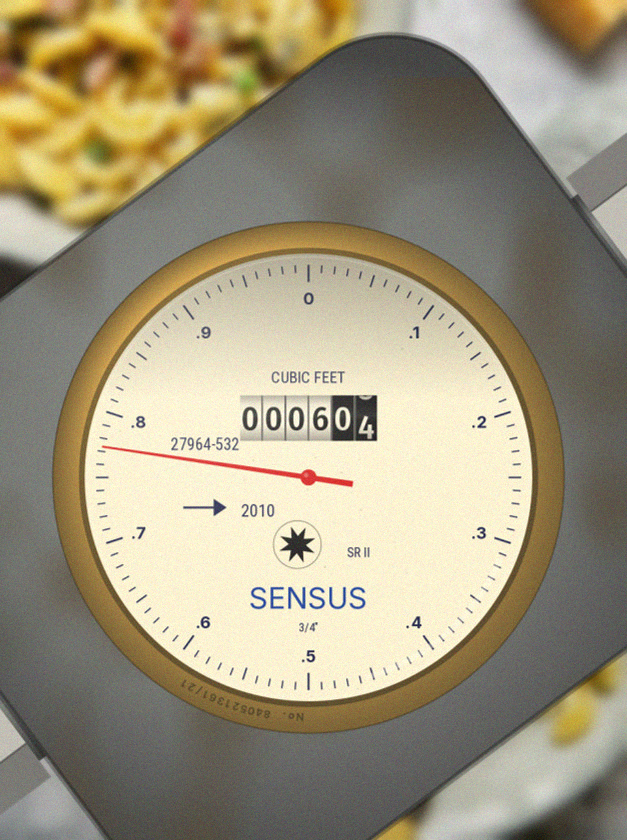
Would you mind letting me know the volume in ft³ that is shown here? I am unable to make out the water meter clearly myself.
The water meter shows 603.77 ft³
